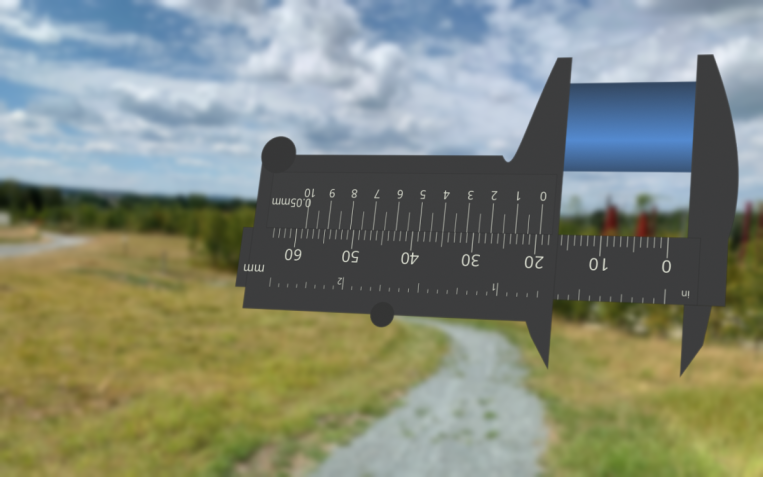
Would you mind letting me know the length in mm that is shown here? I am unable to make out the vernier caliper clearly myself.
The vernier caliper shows 19.4 mm
